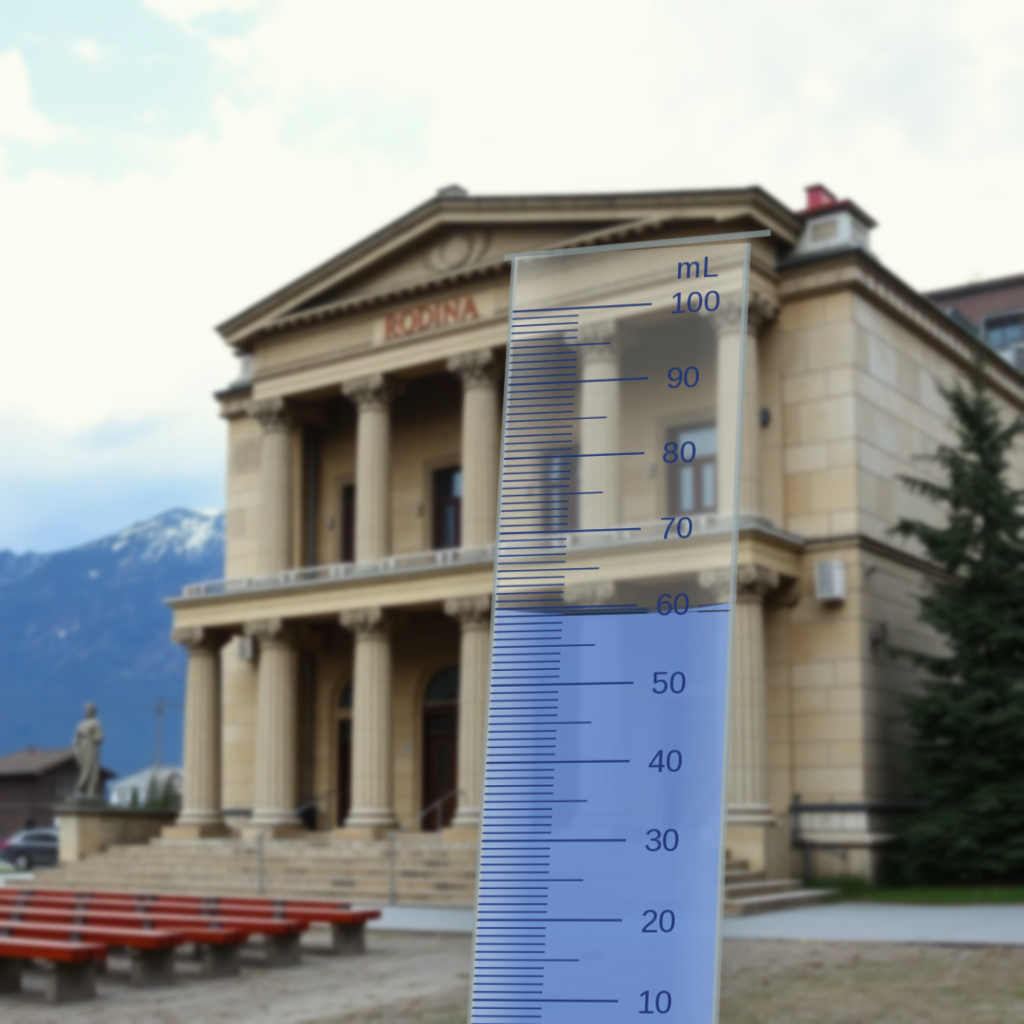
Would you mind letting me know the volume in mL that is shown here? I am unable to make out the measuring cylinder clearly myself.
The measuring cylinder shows 59 mL
